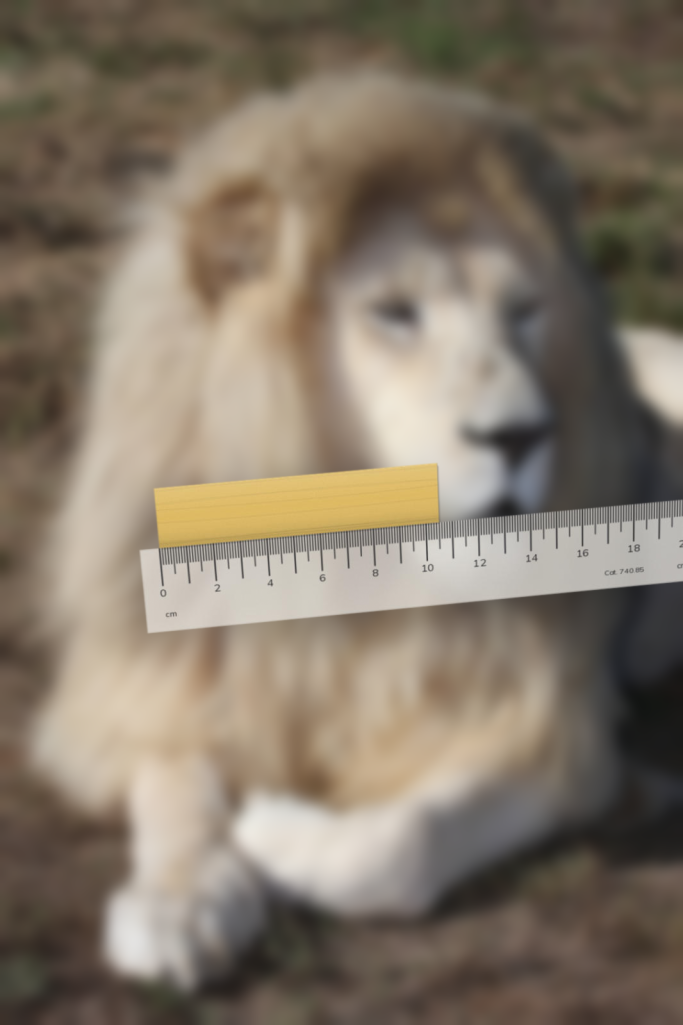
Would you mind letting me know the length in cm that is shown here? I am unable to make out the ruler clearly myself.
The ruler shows 10.5 cm
